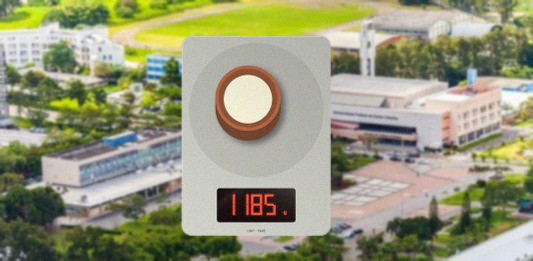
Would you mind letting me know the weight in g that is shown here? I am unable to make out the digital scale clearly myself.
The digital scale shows 1185 g
